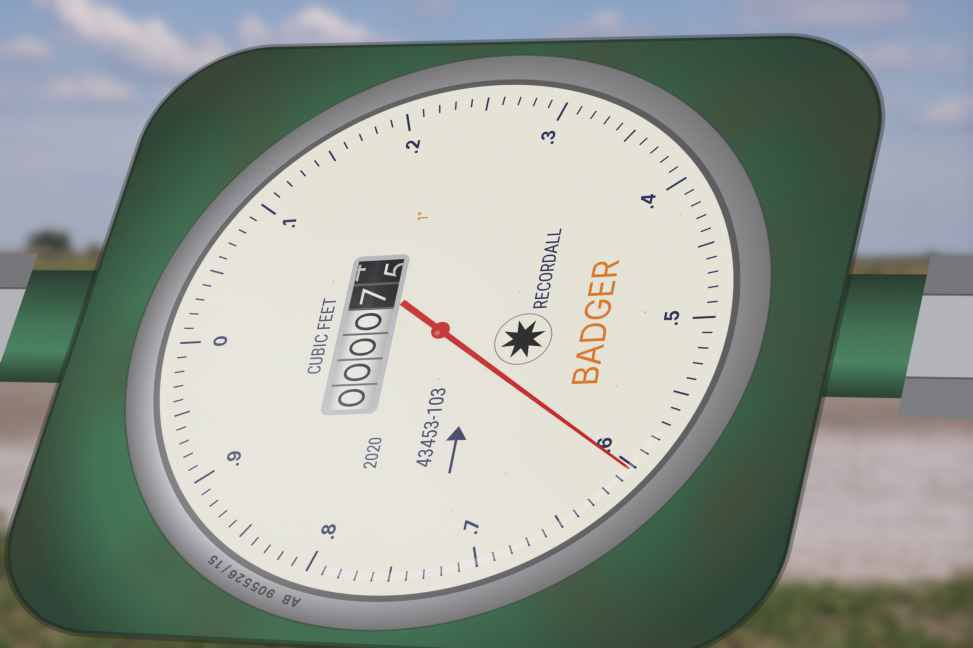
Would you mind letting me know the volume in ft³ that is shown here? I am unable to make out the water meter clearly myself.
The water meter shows 74.60 ft³
